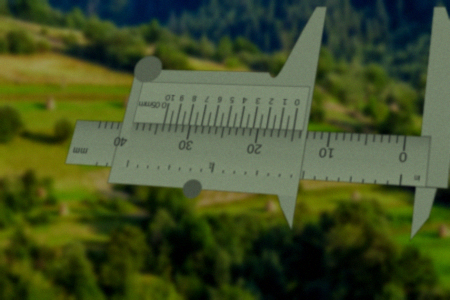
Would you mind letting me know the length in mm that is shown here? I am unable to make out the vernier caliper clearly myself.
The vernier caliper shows 15.0 mm
